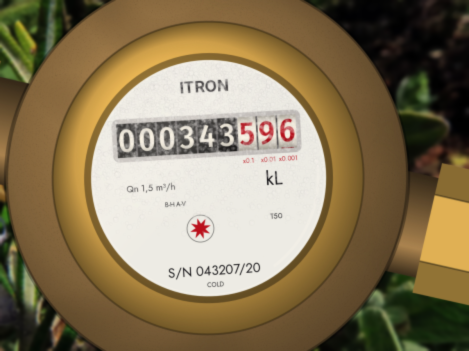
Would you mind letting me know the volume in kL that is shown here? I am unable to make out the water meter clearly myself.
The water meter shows 343.596 kL
